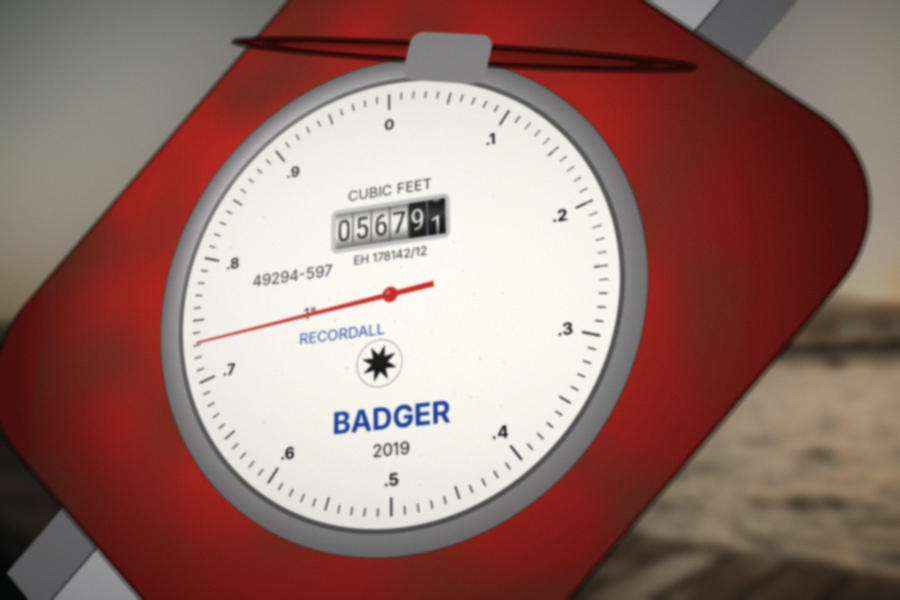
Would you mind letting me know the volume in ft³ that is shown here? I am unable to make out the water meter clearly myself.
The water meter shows 56790.73 ft³
